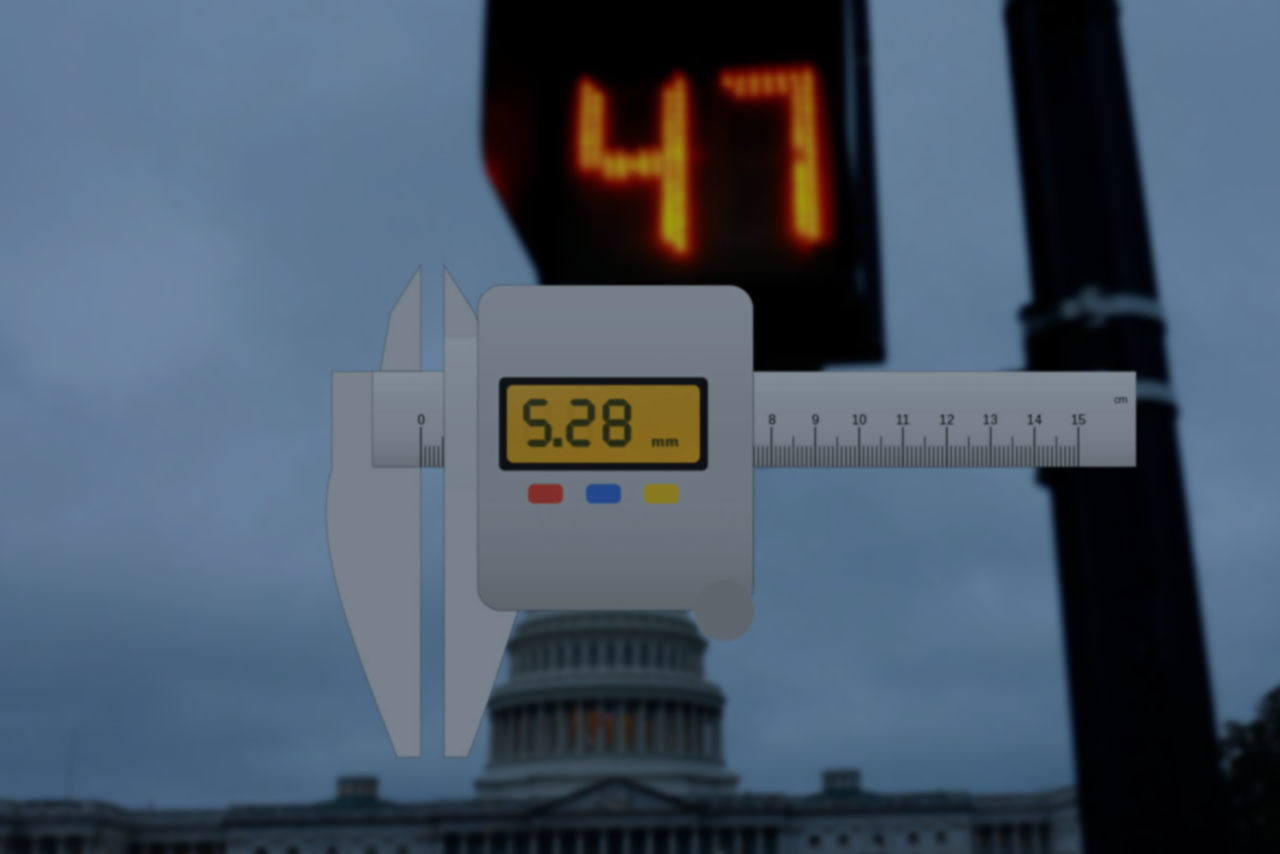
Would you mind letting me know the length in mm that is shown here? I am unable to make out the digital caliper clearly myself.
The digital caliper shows 5.28 mm
